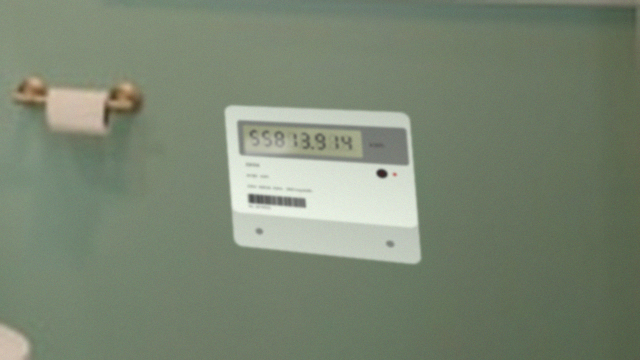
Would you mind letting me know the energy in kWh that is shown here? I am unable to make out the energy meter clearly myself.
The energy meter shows 55813.914 kWh
